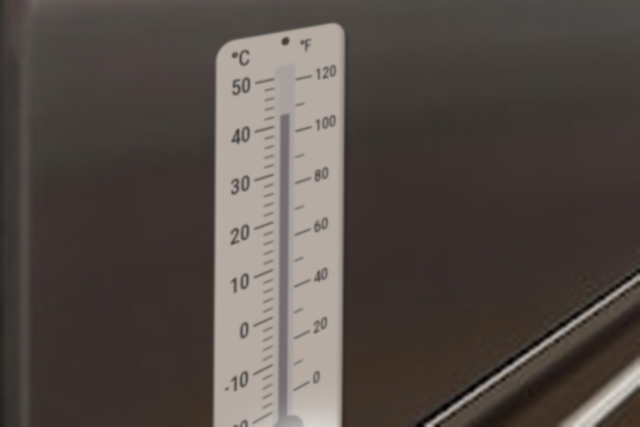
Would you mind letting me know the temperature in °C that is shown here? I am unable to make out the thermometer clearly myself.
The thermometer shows 42 °C
